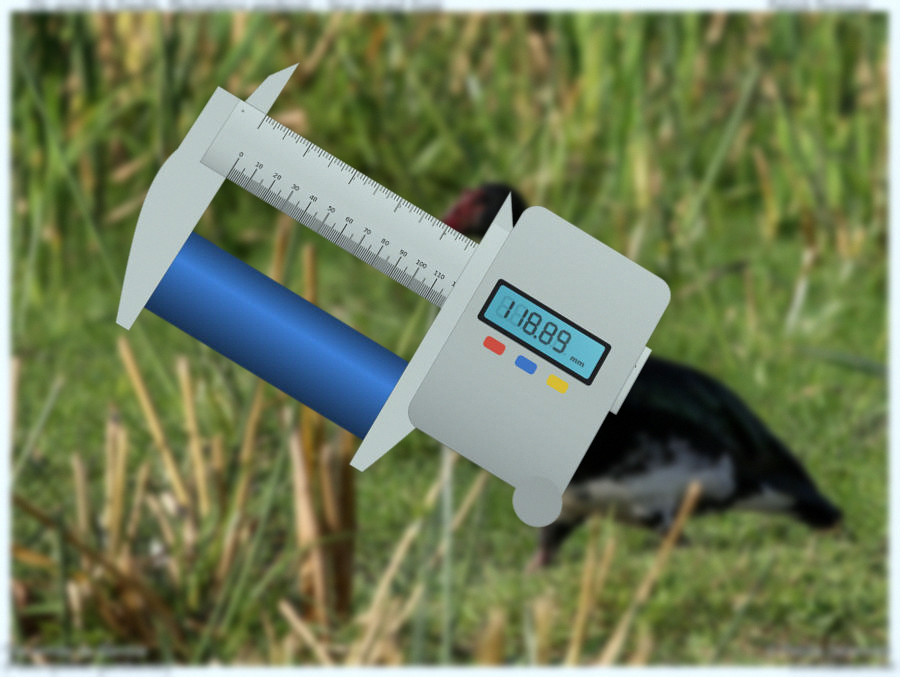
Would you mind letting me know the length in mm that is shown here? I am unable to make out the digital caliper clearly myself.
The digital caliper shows 118.89 mm
